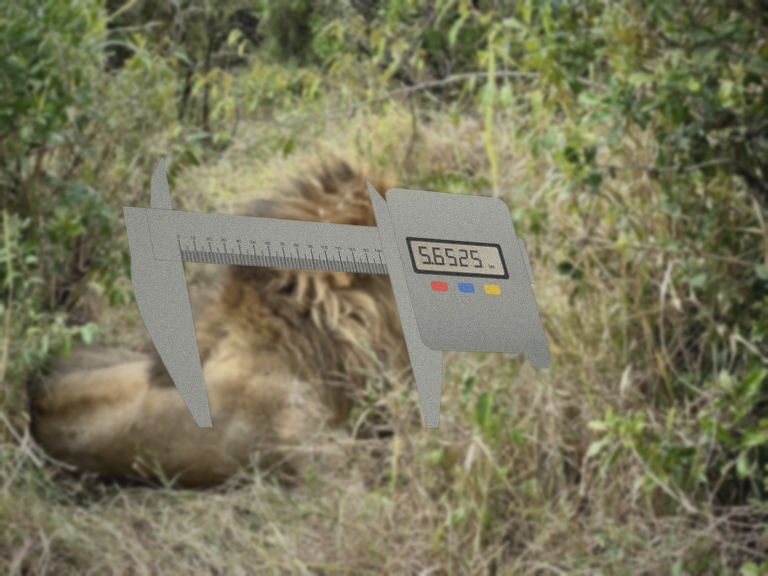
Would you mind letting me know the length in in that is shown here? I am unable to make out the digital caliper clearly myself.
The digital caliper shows 5.6525 in
